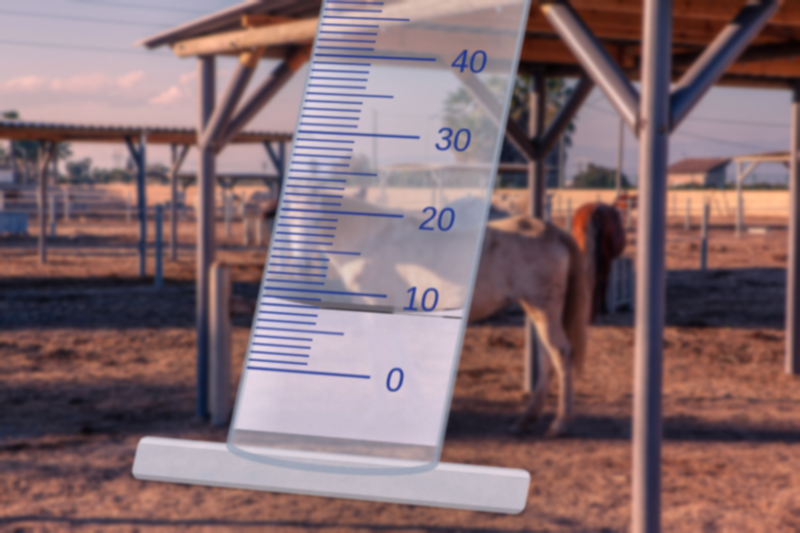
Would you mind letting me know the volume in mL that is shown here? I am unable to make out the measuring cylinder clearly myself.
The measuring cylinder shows 8 mL
